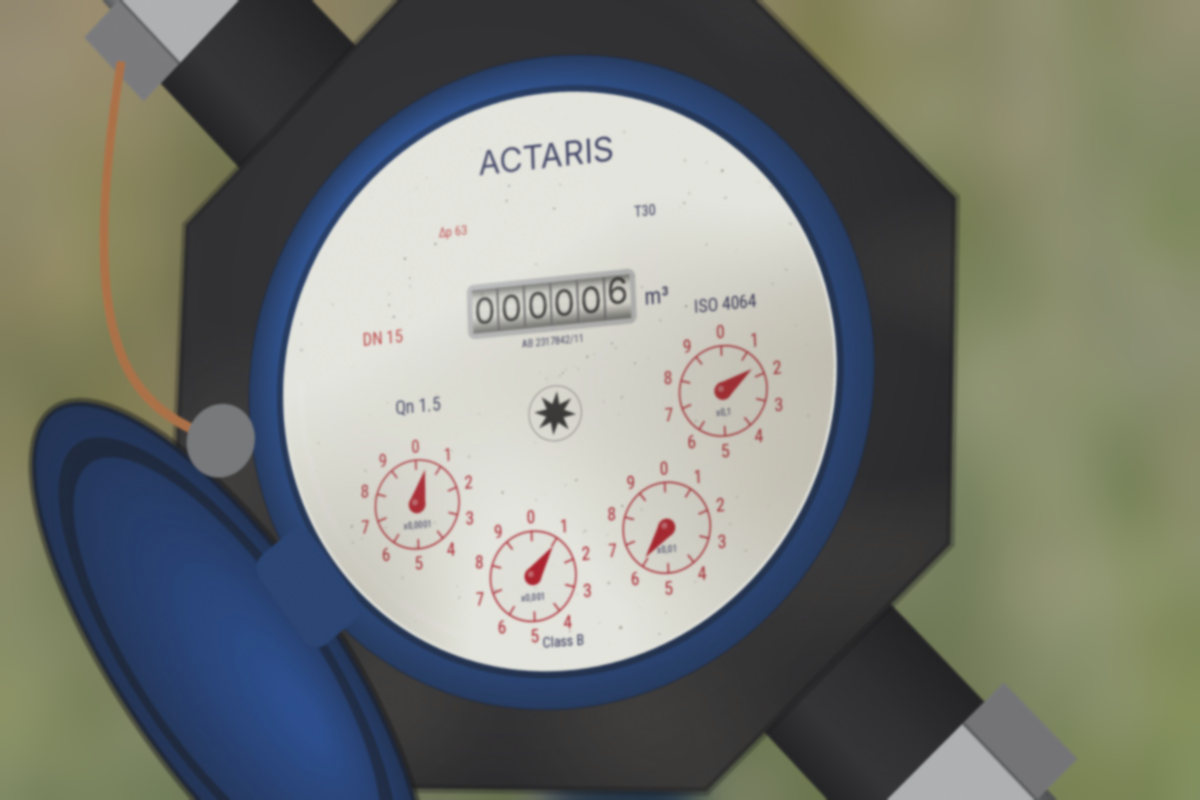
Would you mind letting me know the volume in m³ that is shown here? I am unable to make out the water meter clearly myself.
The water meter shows 6.1610 m³
